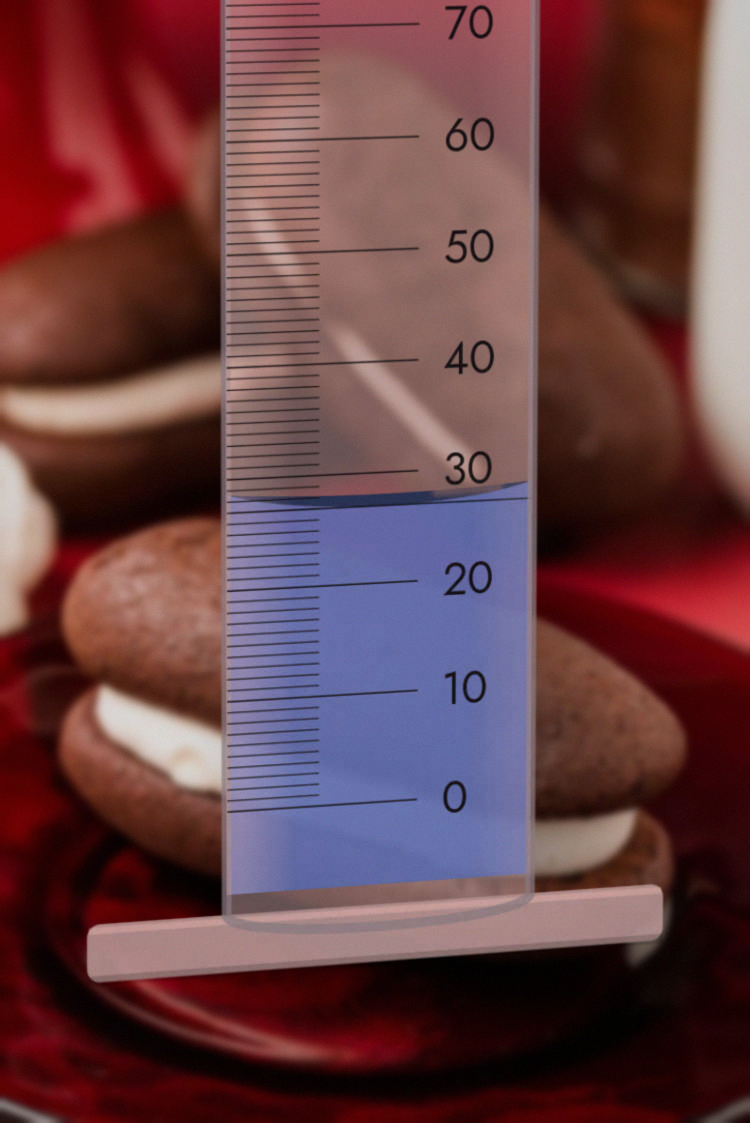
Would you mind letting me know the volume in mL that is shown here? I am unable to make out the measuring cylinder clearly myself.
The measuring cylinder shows 27 mL
